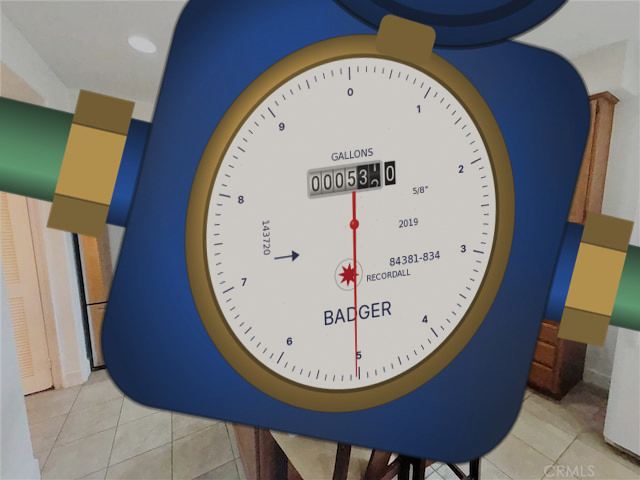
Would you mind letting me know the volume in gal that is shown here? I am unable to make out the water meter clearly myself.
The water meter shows 5315.0 gal
